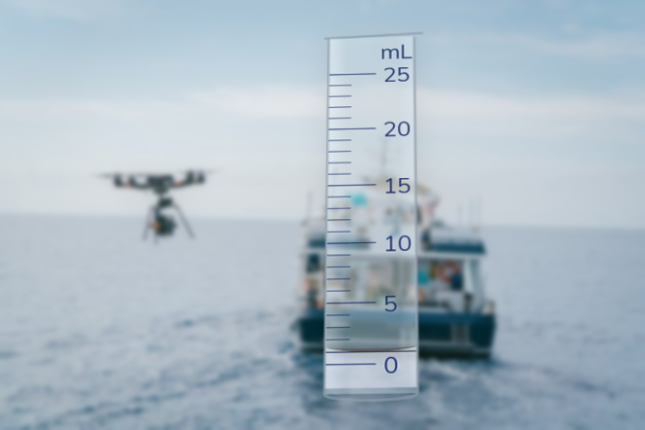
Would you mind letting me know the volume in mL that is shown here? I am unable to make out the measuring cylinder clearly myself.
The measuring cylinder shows 1 mL
